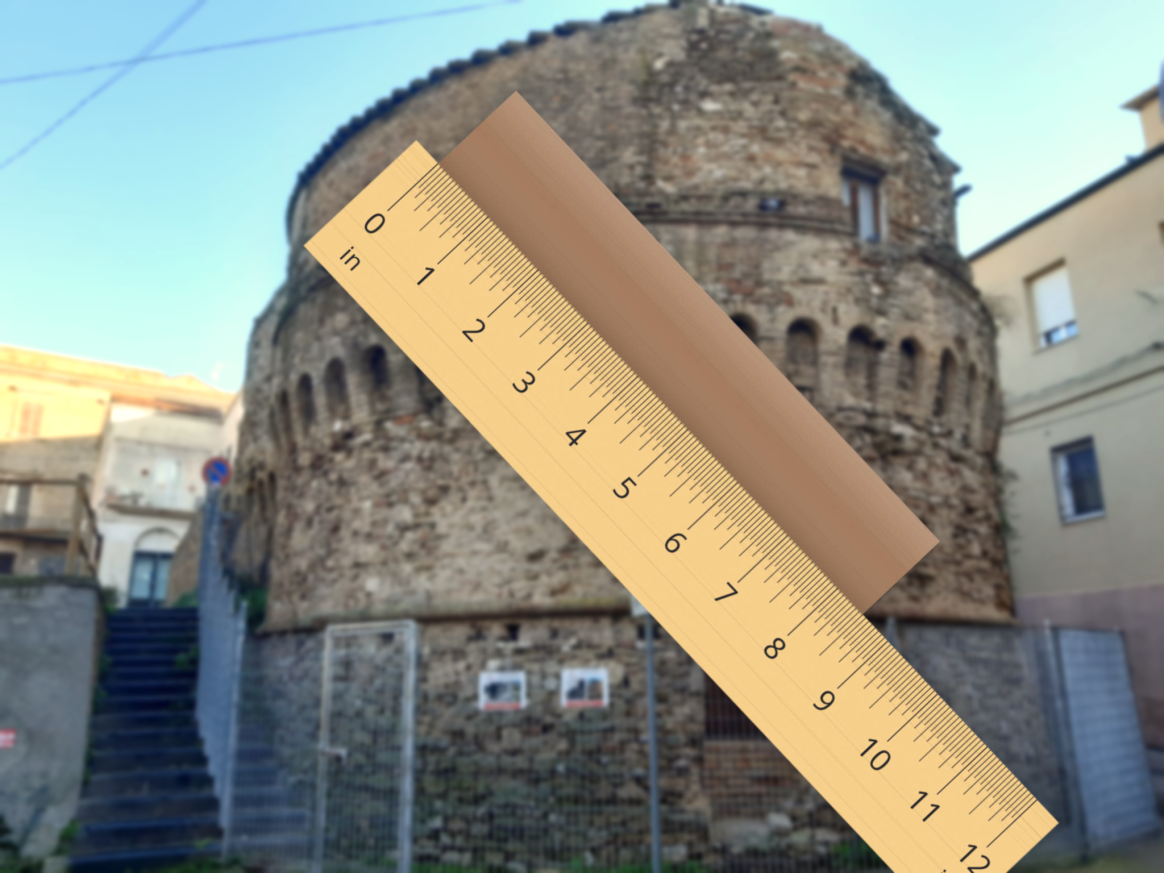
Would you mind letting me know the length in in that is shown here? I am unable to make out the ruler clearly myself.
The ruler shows 8.5 in
